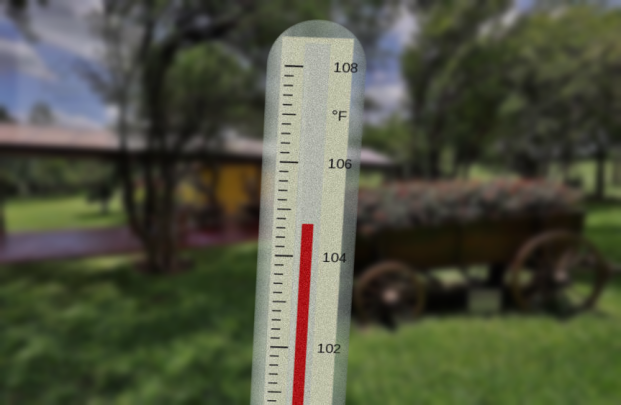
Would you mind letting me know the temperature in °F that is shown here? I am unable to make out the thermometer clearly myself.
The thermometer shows 104.7 °F
